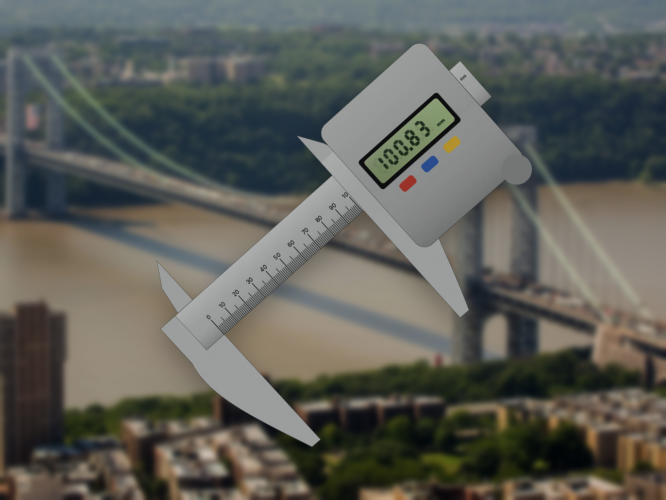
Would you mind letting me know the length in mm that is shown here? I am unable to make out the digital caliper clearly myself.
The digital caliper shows 100.83 mm
